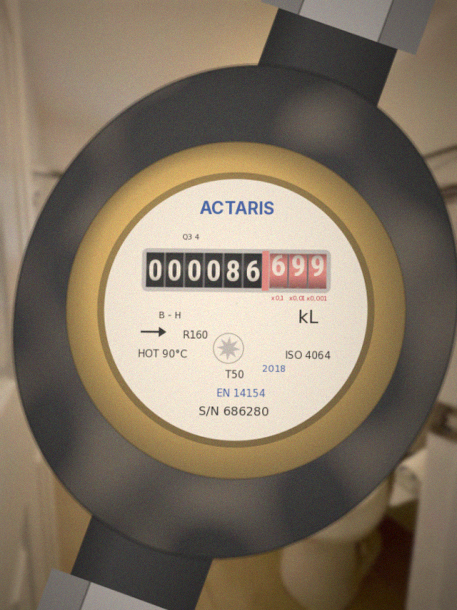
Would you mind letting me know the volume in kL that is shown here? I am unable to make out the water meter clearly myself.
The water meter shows 86.699 kL
